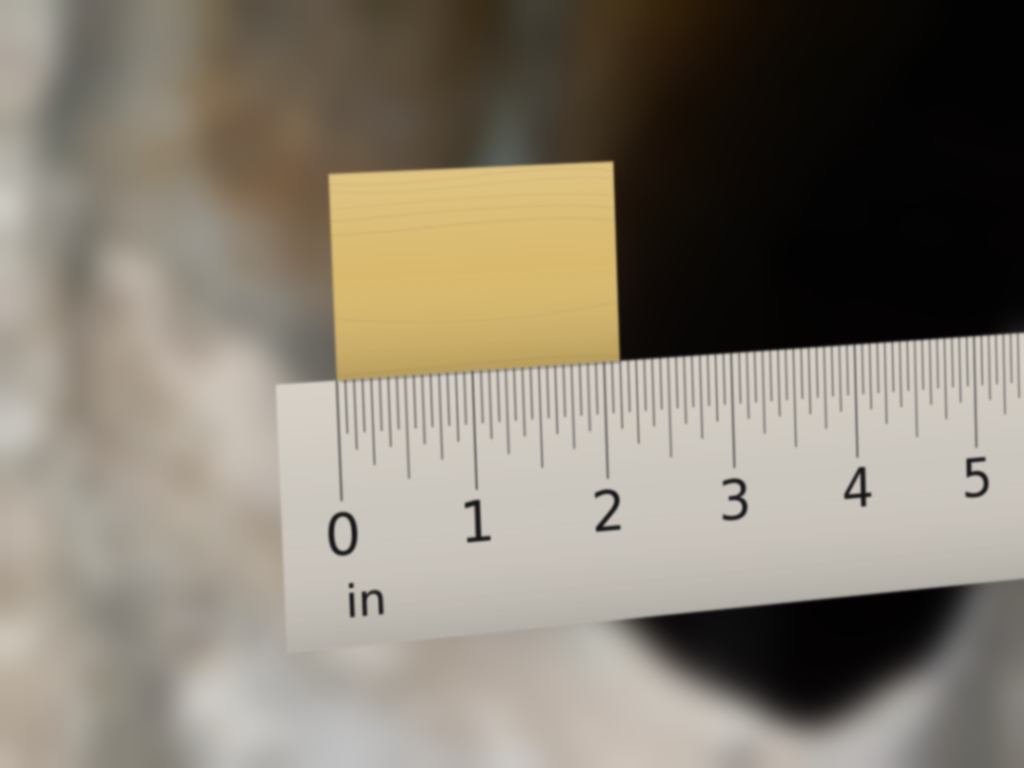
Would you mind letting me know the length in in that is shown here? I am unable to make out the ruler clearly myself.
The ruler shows 2.125 in
